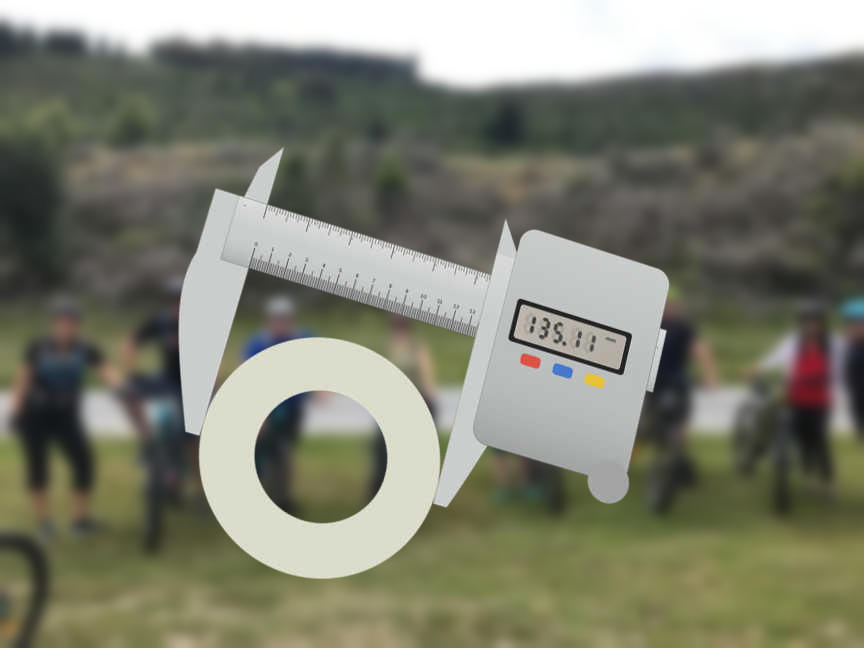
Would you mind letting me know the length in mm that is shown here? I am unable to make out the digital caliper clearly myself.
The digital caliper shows 135.11 mm
